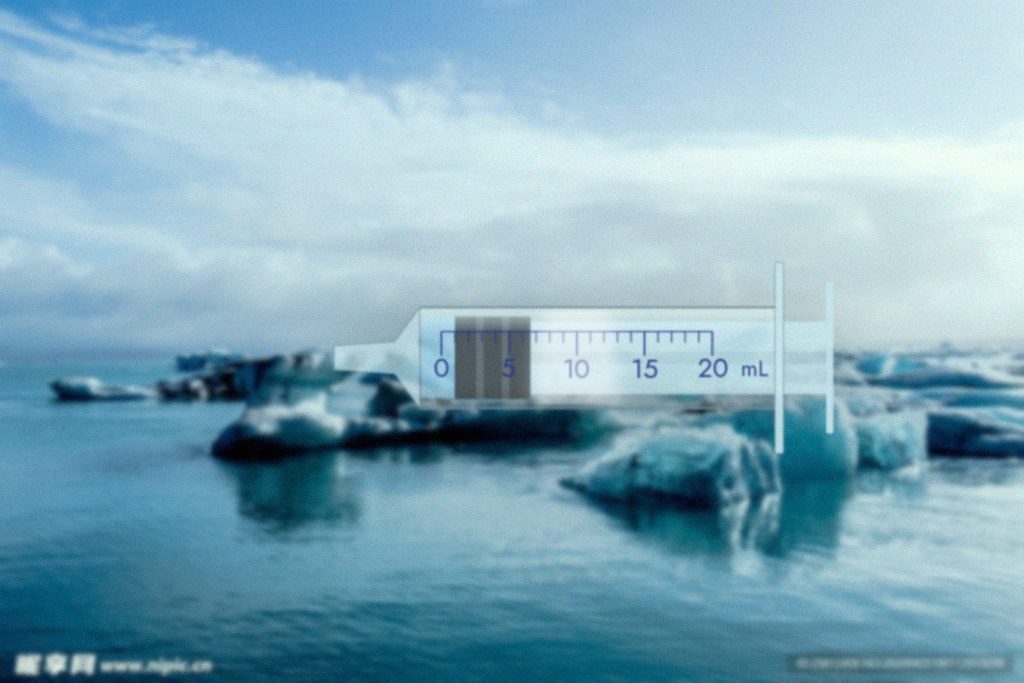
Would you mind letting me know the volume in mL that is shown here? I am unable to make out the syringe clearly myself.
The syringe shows 1 mL
